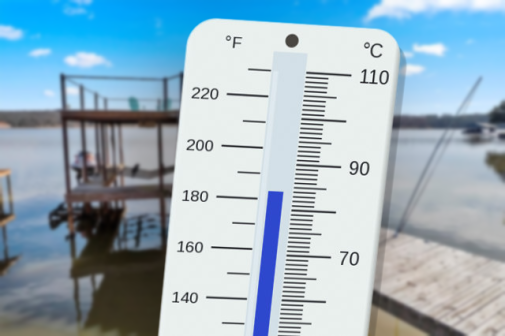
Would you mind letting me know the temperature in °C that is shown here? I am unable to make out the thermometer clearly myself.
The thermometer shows 84 °C
